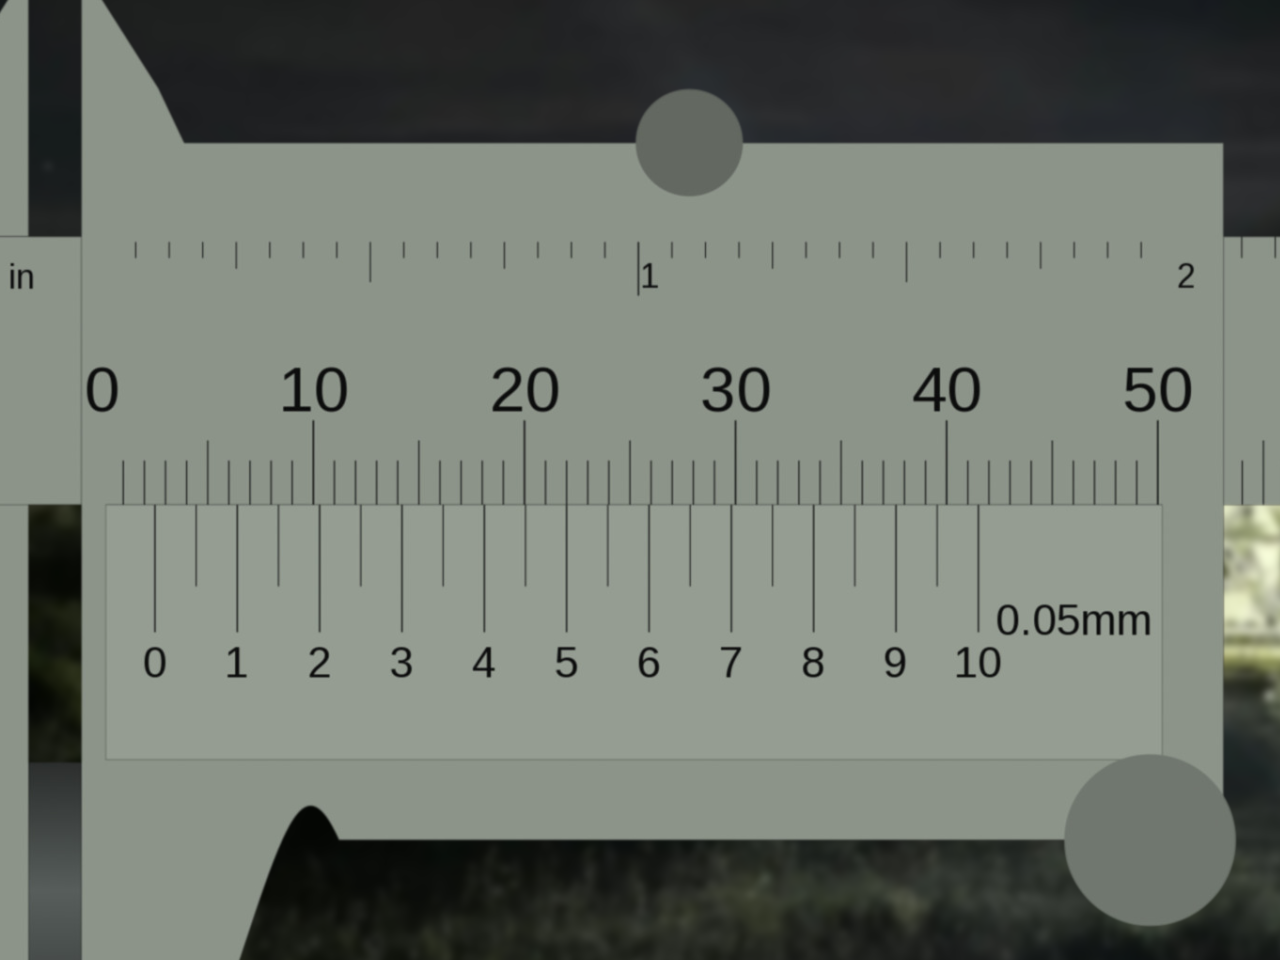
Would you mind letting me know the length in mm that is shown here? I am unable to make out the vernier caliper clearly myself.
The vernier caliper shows 2.5 mm
